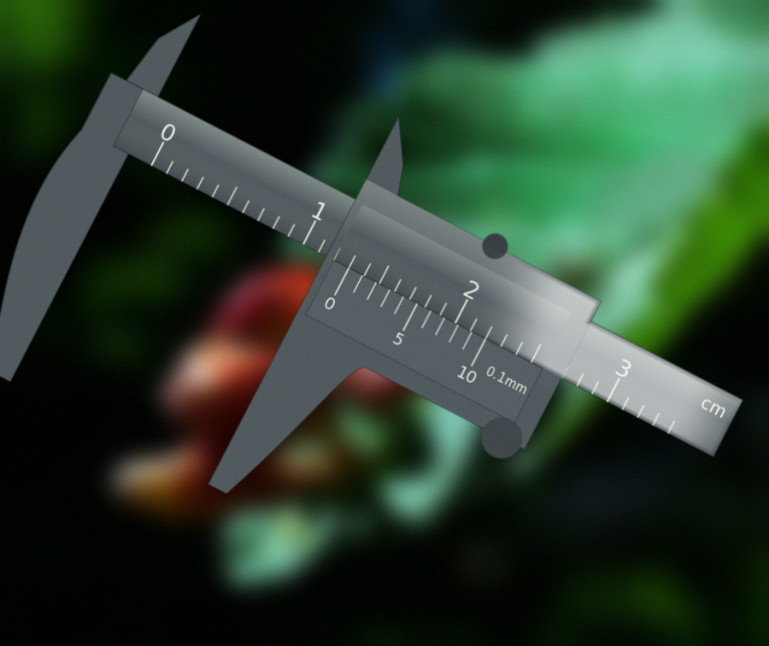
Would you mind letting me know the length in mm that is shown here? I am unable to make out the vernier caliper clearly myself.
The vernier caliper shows 13.0 mm
